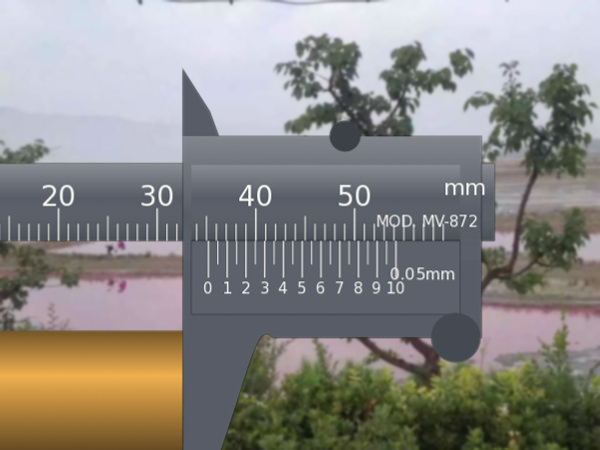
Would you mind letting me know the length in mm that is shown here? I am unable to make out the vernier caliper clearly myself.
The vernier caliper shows 35.2 mm
